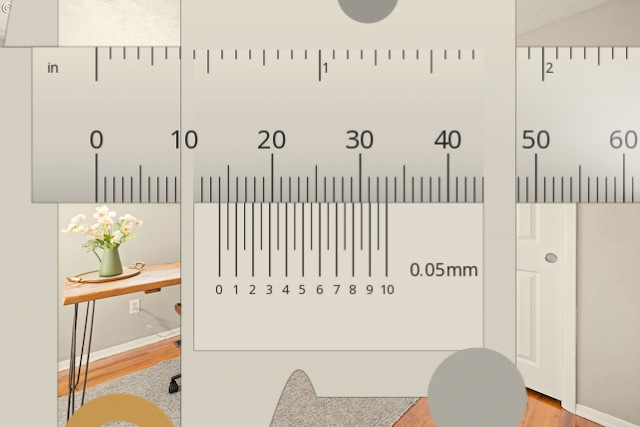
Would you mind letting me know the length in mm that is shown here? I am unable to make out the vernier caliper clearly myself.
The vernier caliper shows 14.0 mm
